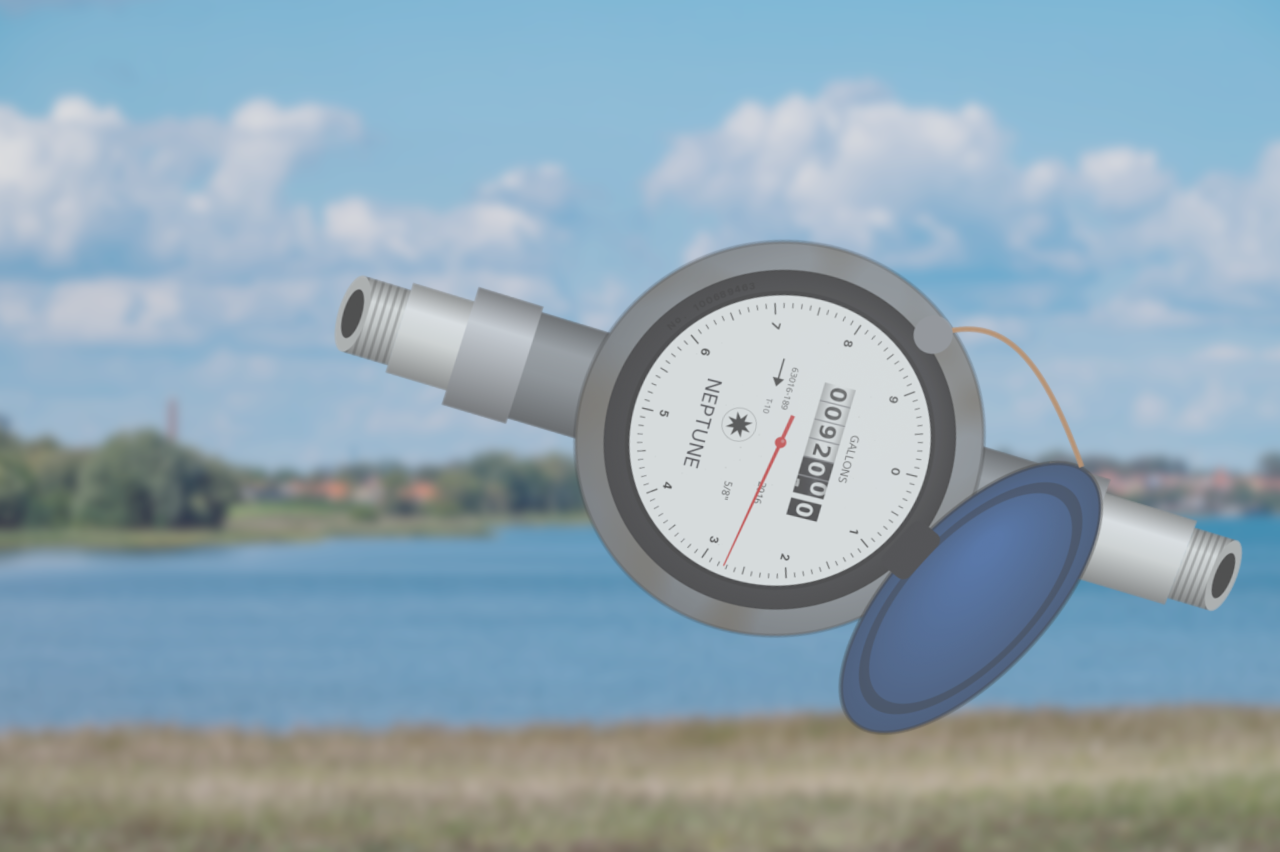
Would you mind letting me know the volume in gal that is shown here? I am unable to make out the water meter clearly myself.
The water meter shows 92002.7 gal
